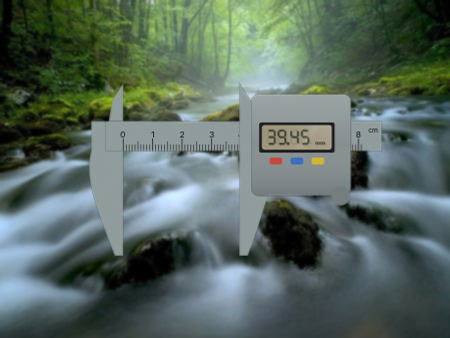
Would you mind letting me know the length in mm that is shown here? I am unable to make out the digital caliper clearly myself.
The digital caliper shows 39.45 mm
